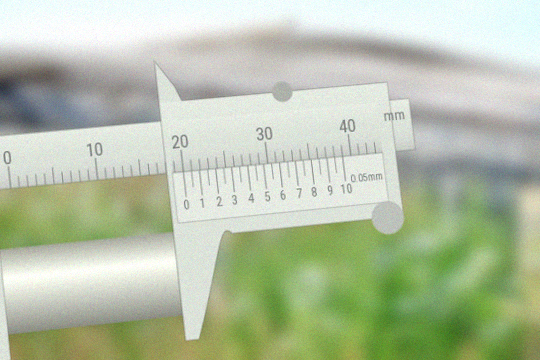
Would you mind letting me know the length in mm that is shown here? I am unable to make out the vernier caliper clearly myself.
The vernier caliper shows 20.0 mm
